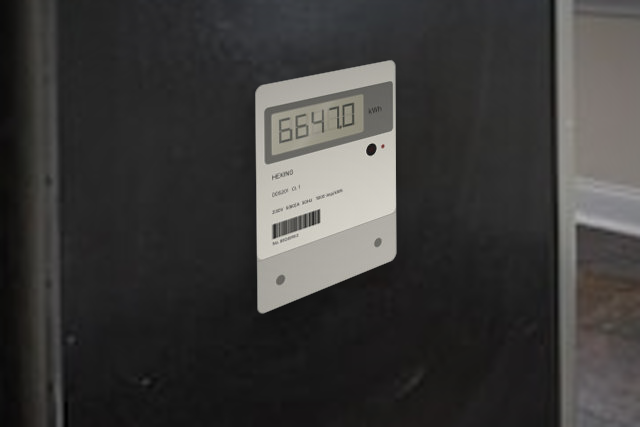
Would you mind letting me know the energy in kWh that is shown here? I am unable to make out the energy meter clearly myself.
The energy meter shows 6647.0 kWh
